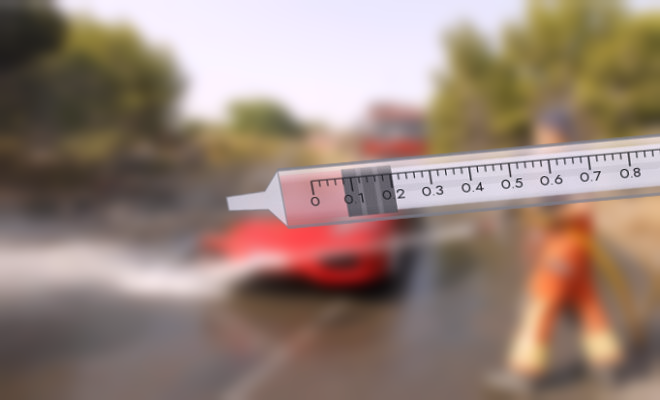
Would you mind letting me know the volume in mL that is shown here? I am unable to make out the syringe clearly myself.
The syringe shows 0.08 mL
